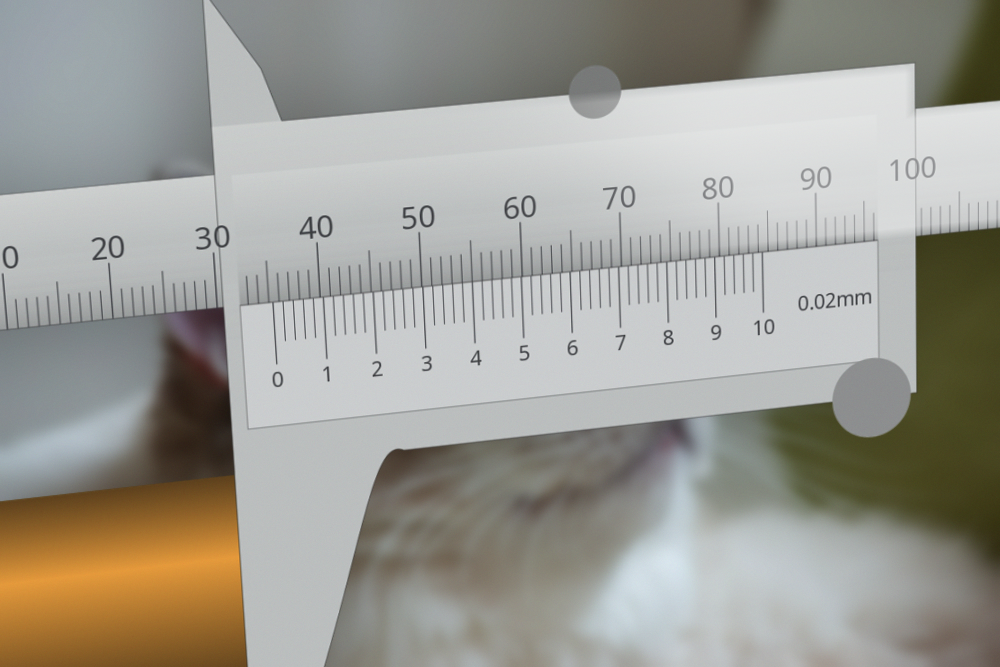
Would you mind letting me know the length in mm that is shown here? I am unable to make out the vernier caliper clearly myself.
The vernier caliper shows 35.4 mm
